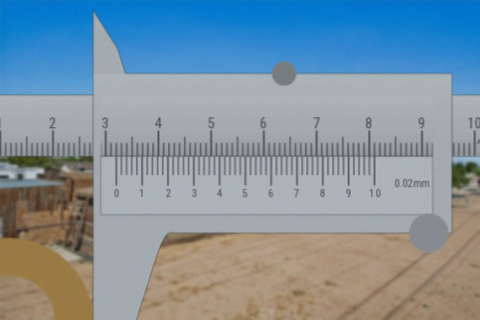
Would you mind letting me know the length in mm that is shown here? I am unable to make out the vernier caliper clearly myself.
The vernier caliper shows 32.0 mm
